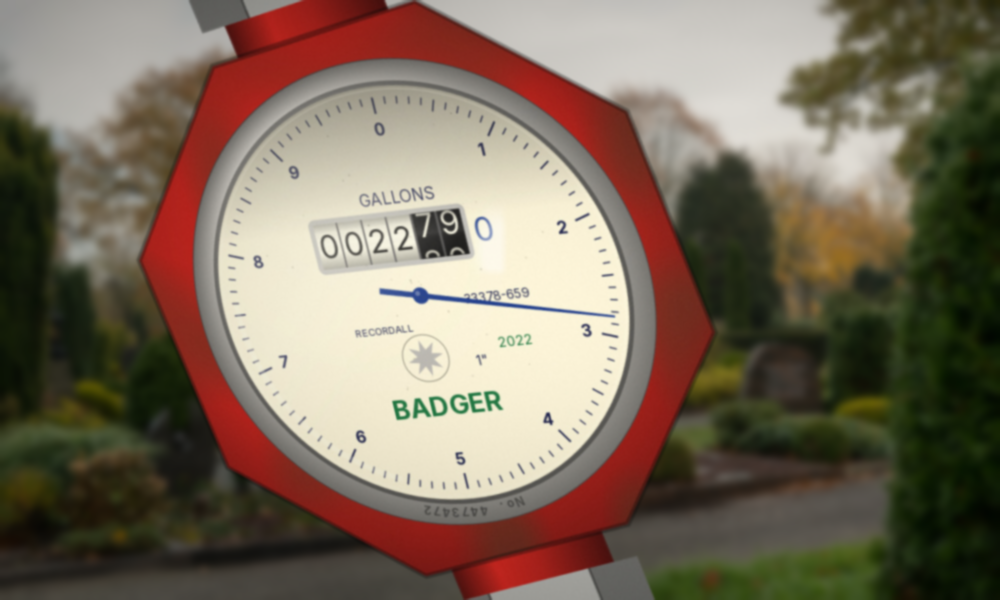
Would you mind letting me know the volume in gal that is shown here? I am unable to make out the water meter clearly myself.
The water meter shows 22792.8 gal
